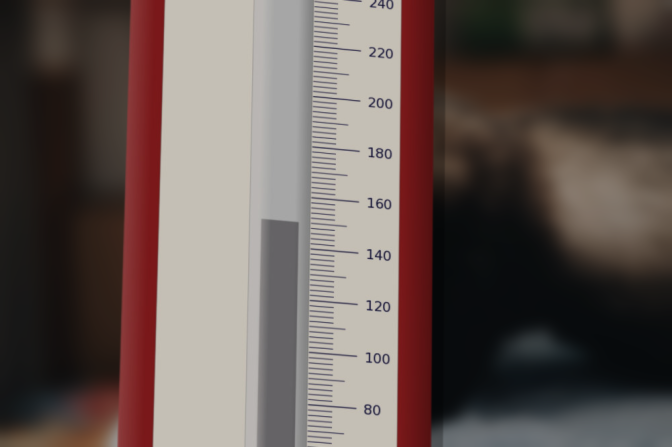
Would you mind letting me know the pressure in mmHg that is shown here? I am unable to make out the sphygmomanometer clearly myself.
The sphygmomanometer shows 150 mmHg
